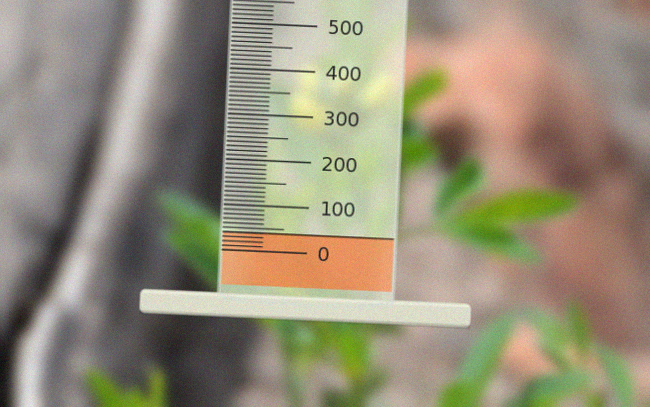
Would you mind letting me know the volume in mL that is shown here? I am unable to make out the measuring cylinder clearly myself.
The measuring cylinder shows 40 mL
